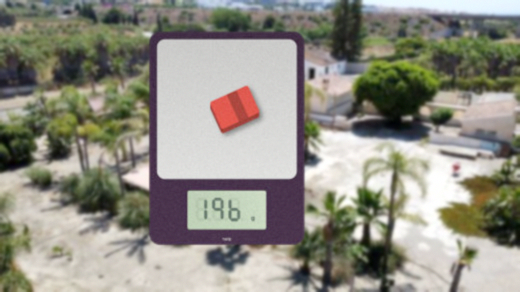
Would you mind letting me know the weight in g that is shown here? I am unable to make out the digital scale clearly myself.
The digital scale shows 196 g
